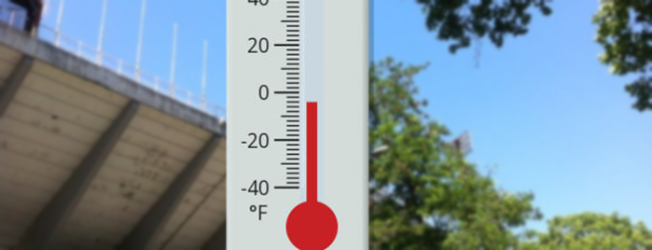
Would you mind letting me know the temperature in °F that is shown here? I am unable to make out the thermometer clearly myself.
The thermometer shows -4 °F
